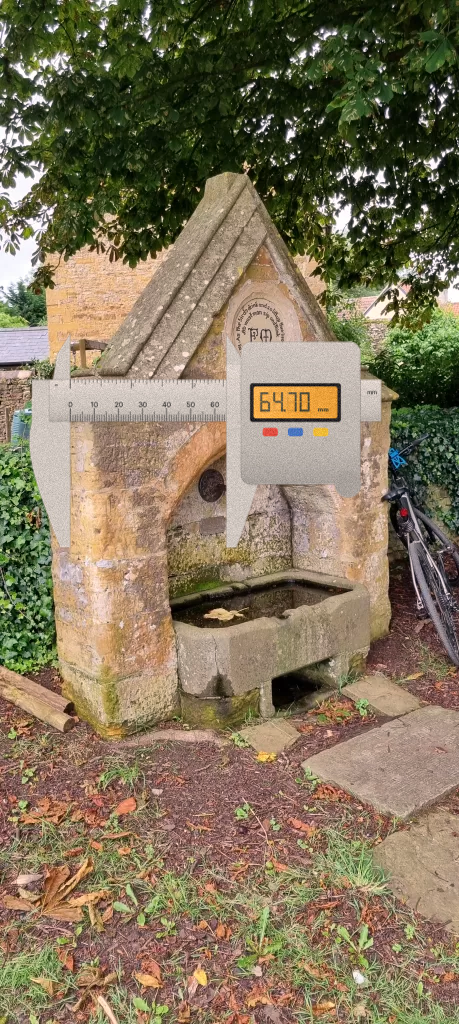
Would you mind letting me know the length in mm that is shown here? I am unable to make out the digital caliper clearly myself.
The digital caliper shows 64.70 mm
